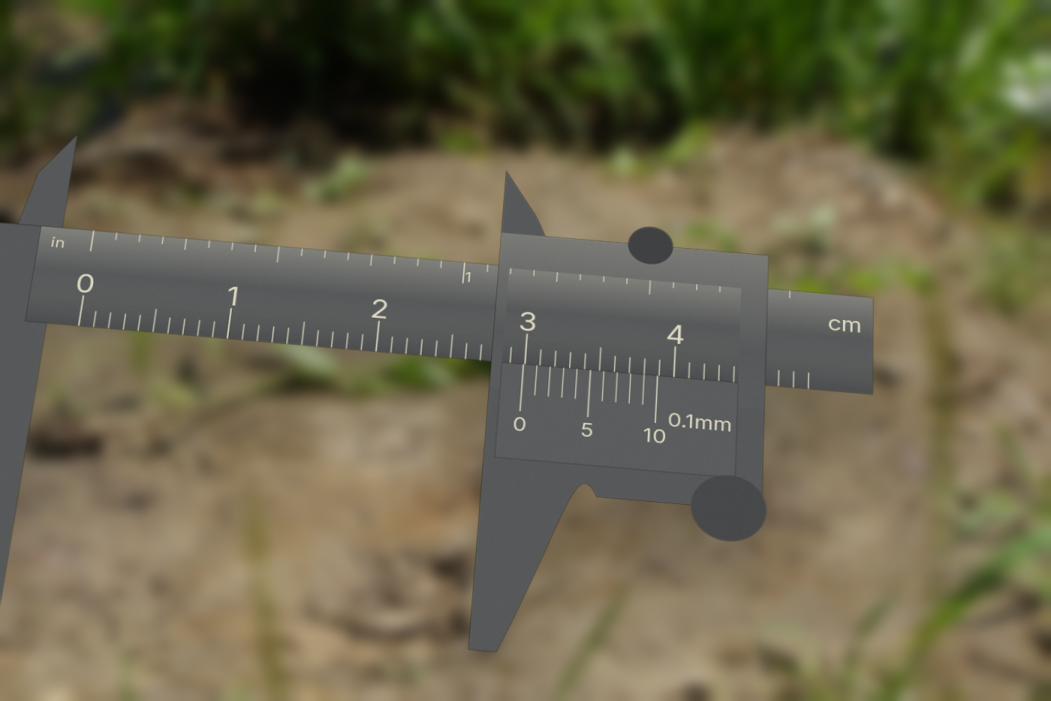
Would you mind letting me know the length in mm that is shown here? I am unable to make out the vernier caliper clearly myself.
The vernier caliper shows 29.9 mm
